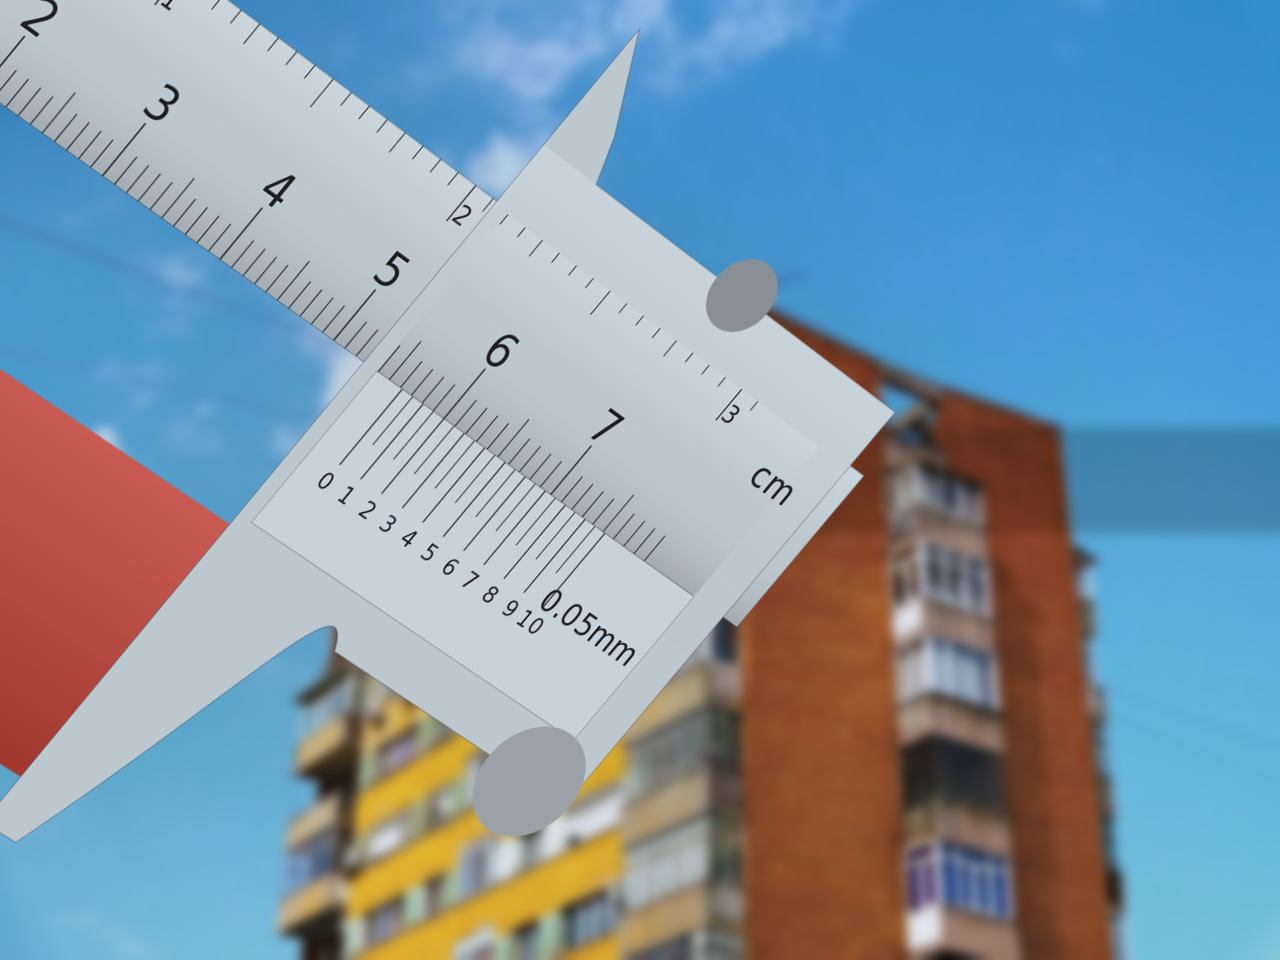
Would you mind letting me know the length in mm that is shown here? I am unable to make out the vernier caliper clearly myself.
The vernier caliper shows 56.2 mm
